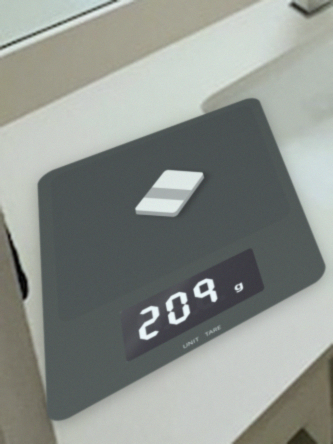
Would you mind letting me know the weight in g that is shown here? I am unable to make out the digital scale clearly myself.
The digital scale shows 209 g
